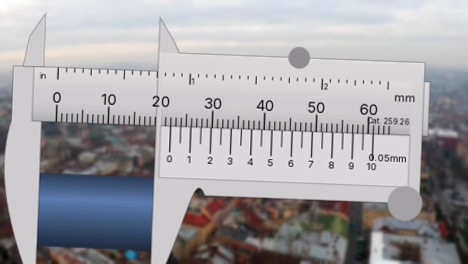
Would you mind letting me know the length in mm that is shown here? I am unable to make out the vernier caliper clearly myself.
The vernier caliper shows 22.0 mm
